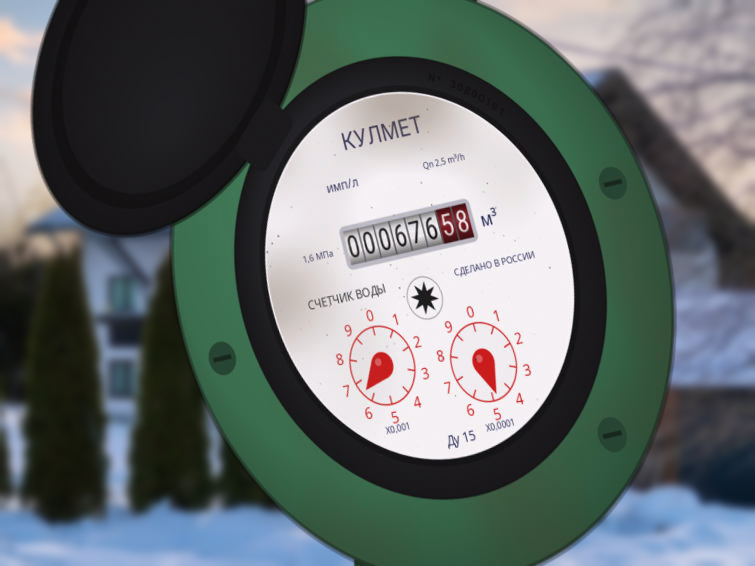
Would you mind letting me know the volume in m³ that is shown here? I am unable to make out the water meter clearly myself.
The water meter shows 676.5864 m³
